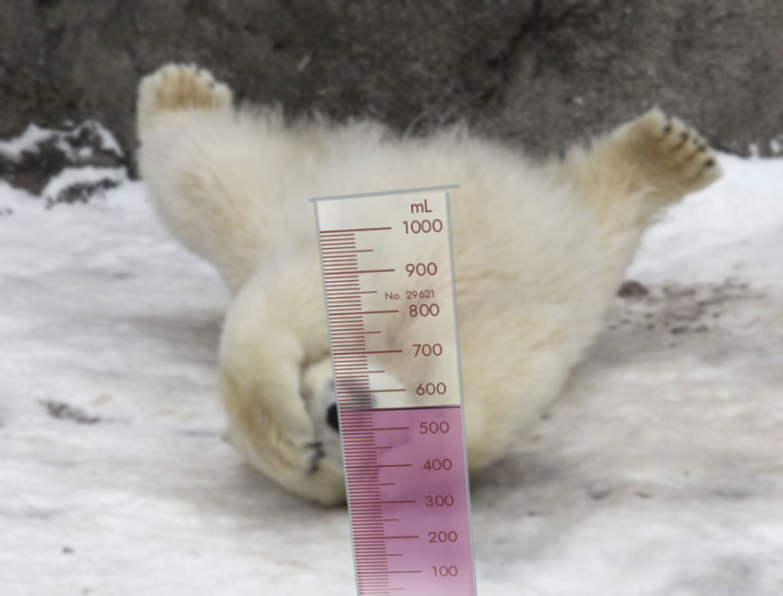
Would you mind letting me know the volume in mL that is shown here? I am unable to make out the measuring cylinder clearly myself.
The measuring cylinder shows 550 mL
